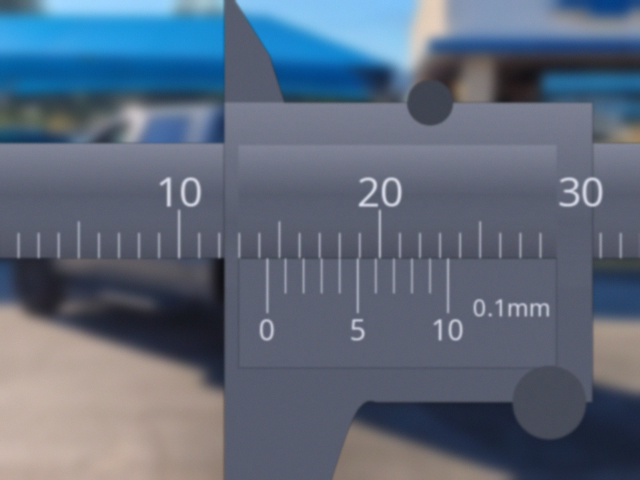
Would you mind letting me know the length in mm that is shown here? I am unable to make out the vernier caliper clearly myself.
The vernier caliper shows 14.4 mm
